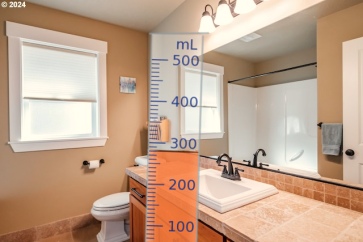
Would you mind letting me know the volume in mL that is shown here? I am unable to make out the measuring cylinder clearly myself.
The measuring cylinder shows 280 mL
